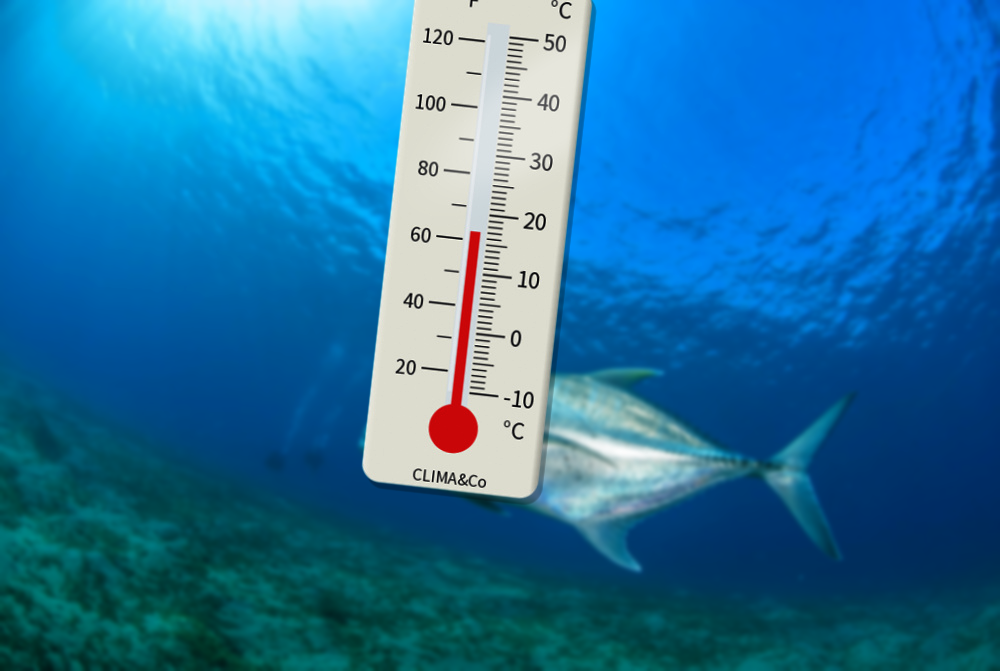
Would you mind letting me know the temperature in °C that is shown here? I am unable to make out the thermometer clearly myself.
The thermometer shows 17 °C
